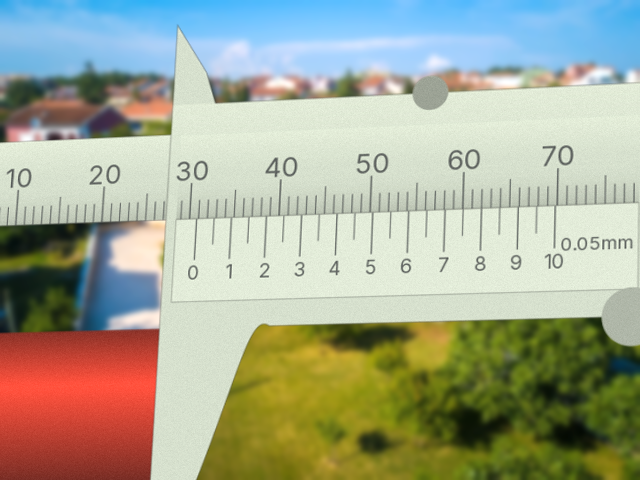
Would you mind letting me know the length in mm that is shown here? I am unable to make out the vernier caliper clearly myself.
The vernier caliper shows 30.8 mm
